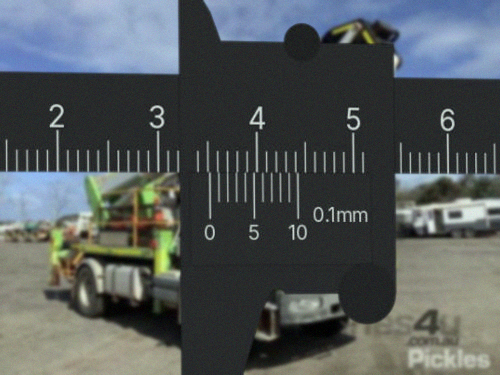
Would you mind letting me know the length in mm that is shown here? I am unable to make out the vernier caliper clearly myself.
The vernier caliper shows 35.2 mm
